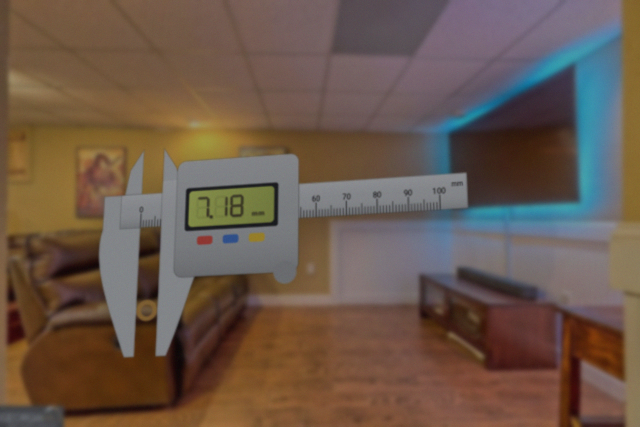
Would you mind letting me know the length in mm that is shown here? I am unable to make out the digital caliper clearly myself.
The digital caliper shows 7.18 mm
